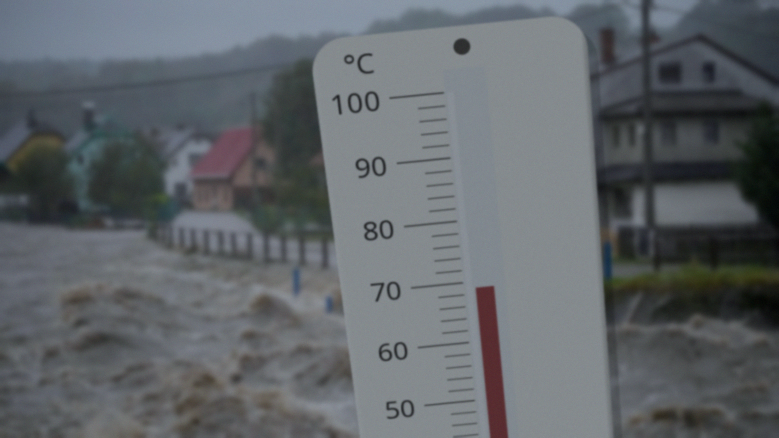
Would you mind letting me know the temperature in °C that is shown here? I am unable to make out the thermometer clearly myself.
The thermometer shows 69 °C
